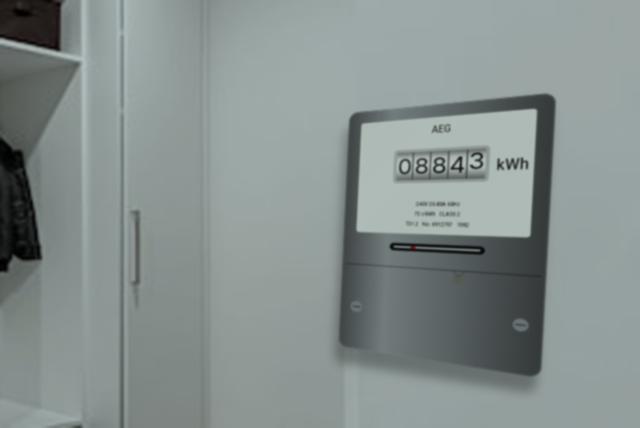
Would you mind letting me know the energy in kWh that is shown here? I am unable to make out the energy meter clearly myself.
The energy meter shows 8843 kWh
